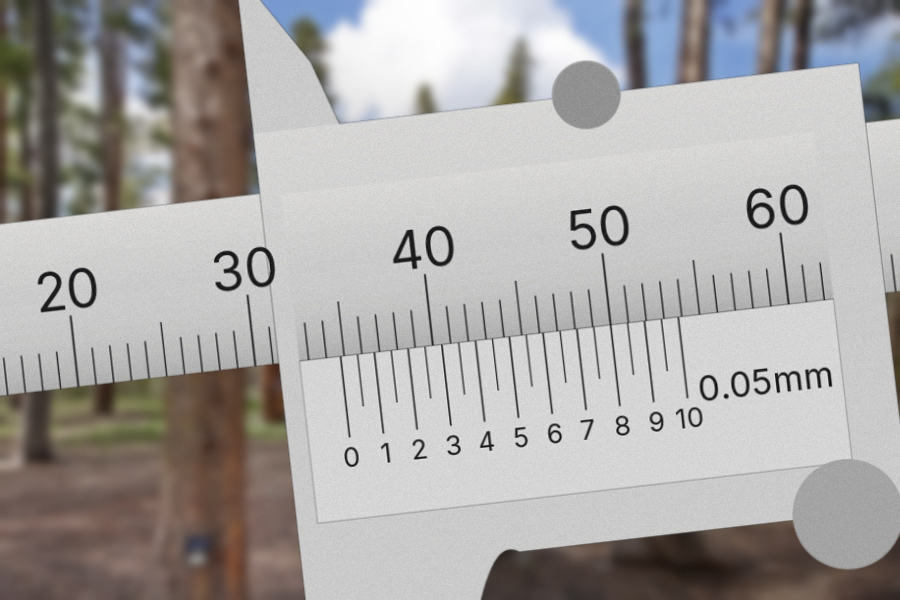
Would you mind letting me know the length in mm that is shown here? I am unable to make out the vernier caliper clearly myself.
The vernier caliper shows 34.8 mm
